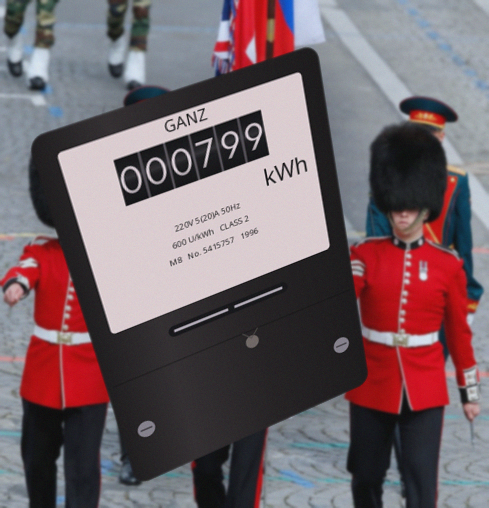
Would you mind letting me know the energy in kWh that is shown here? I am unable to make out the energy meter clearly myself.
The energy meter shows 799 kWh
